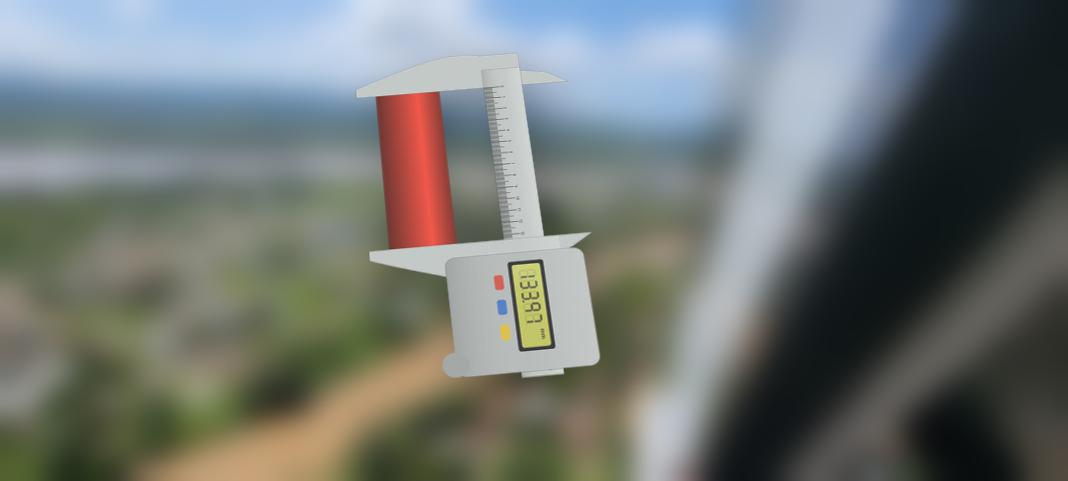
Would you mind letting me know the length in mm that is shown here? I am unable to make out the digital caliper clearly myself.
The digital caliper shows 133.97 mm
